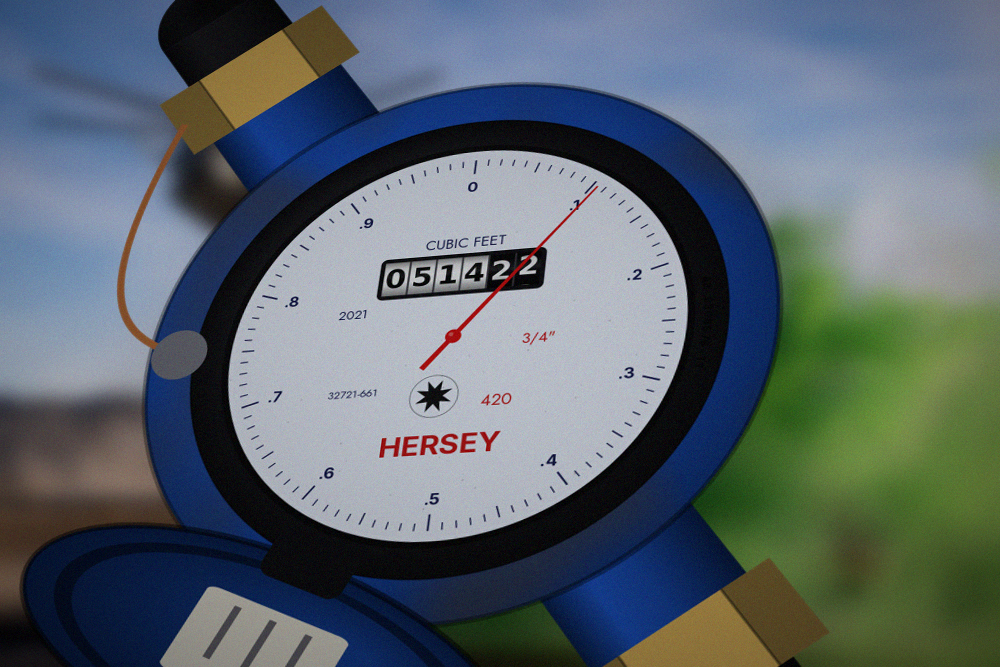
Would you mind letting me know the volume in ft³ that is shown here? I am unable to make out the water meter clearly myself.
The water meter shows 51422.10 ft³
